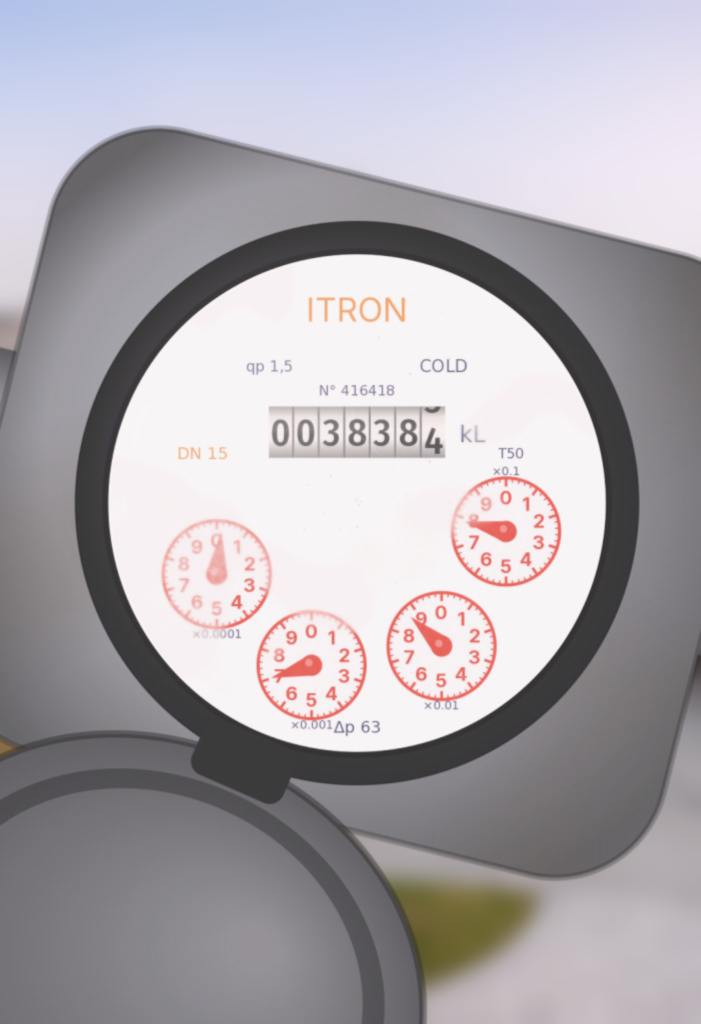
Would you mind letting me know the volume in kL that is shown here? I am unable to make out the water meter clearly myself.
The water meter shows 38383.7870 kL
